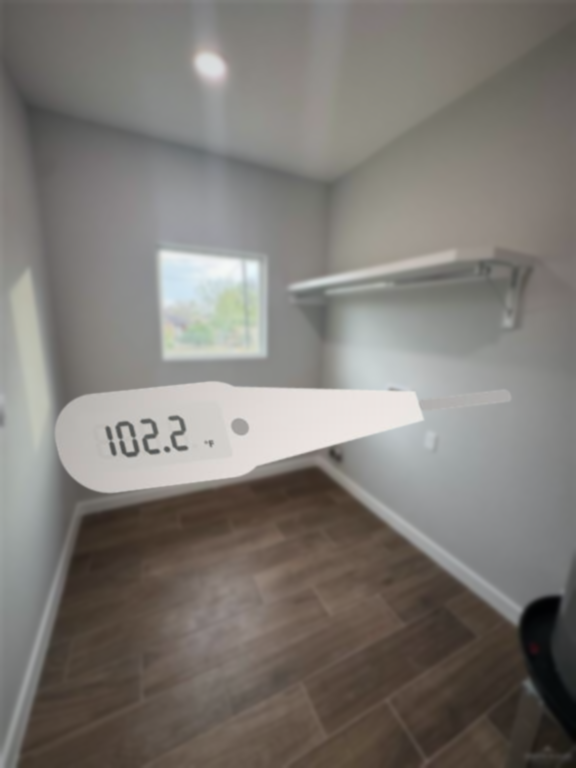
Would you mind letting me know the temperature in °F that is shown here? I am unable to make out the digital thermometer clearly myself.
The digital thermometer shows 102.2 °F
